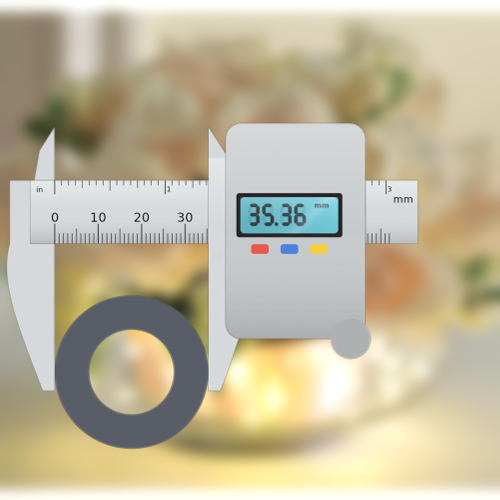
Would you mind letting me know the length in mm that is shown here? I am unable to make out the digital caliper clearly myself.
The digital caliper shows 35.36 mm
